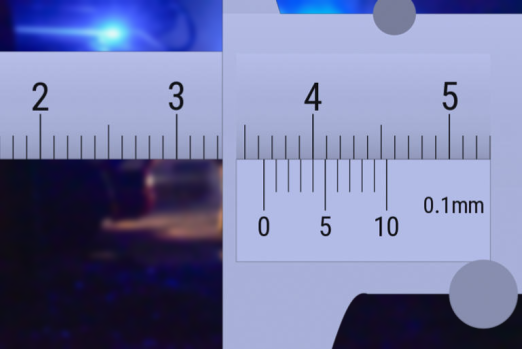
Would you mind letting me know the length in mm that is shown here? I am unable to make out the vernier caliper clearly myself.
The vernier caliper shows 36.4 mm
